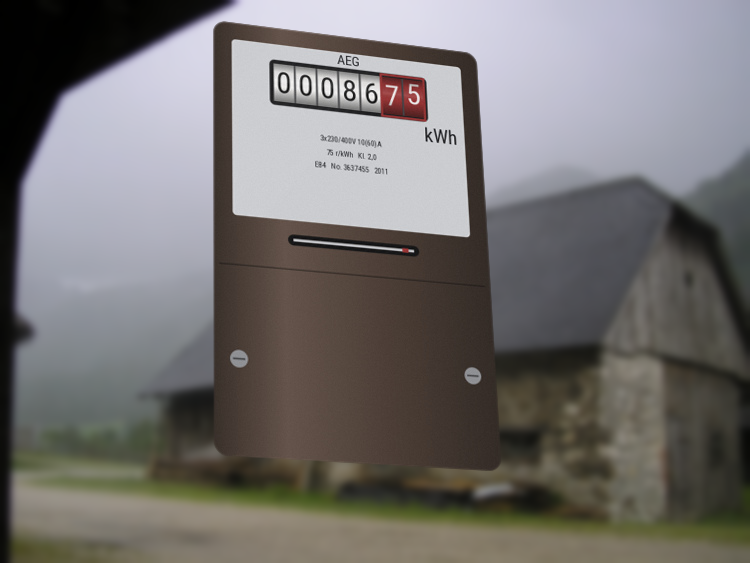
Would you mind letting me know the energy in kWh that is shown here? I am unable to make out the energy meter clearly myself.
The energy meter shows 86.75 kWh
